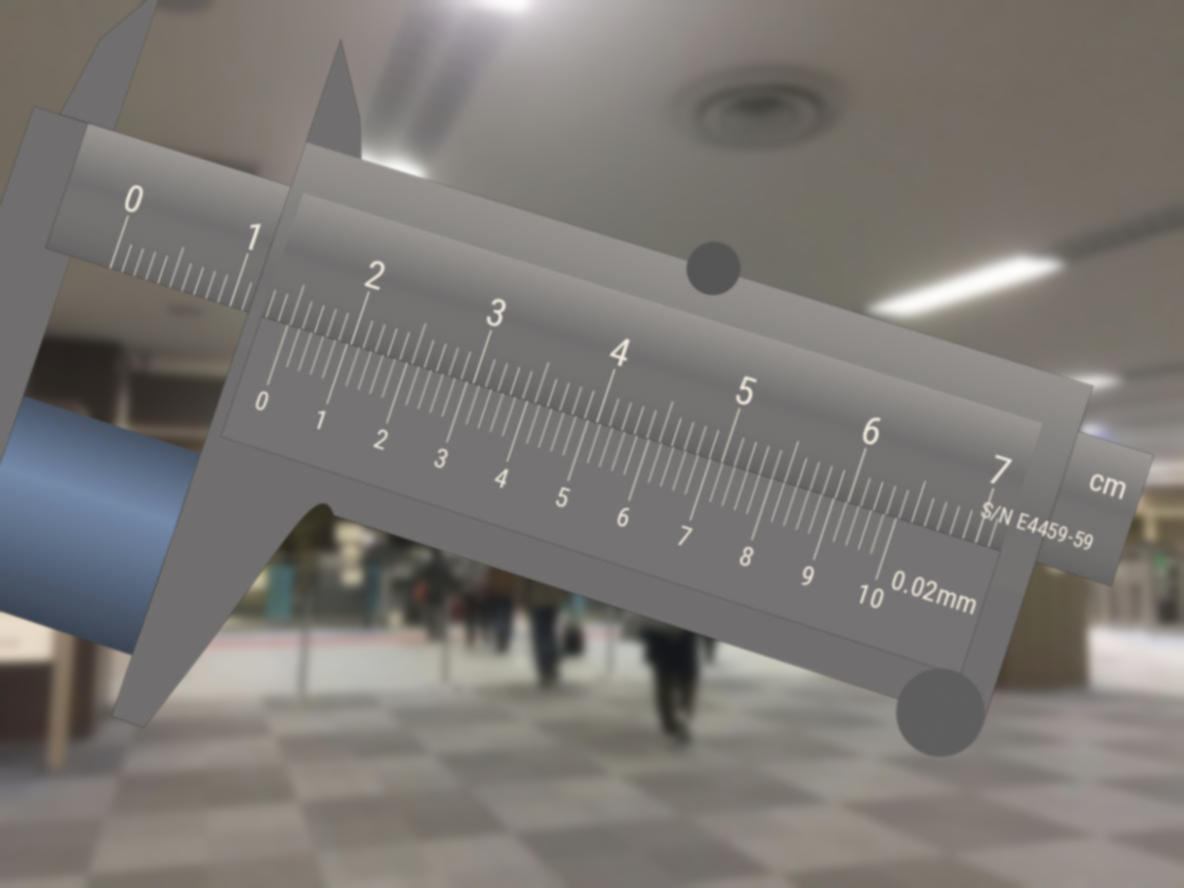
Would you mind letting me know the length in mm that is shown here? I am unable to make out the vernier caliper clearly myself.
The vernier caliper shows 14.8 mm
